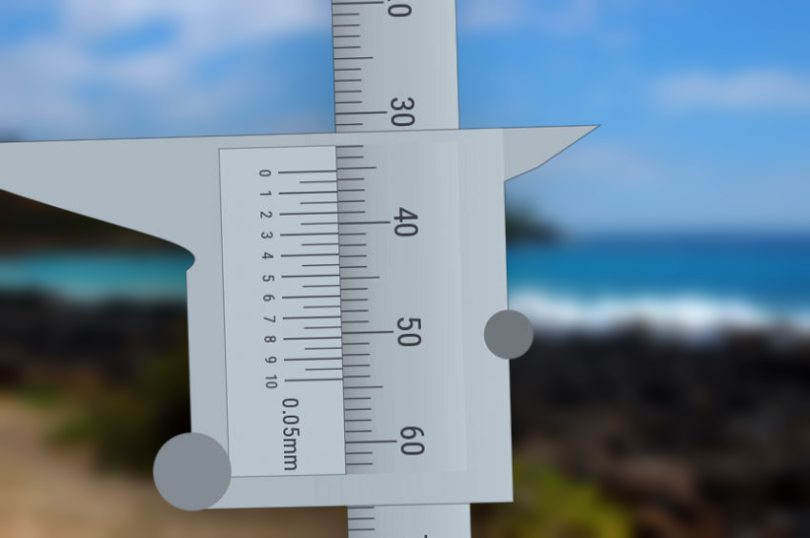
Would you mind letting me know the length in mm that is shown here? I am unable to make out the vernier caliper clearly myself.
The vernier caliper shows 35.2 mm
